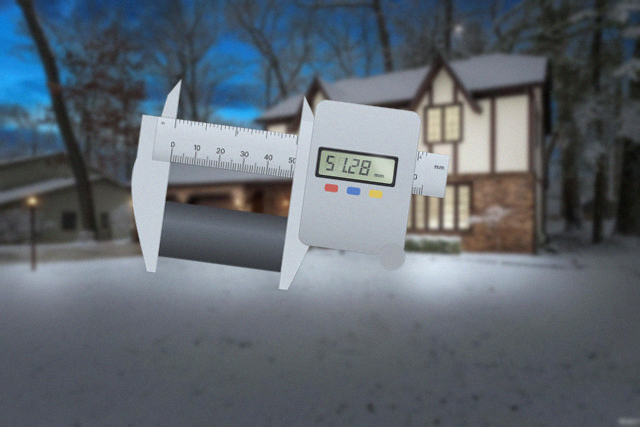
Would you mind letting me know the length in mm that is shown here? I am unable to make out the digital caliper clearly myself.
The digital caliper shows 51.28 mm
